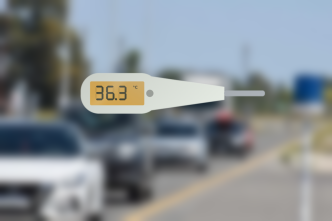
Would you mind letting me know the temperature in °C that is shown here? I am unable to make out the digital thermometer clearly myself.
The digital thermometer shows 36.3 °C
